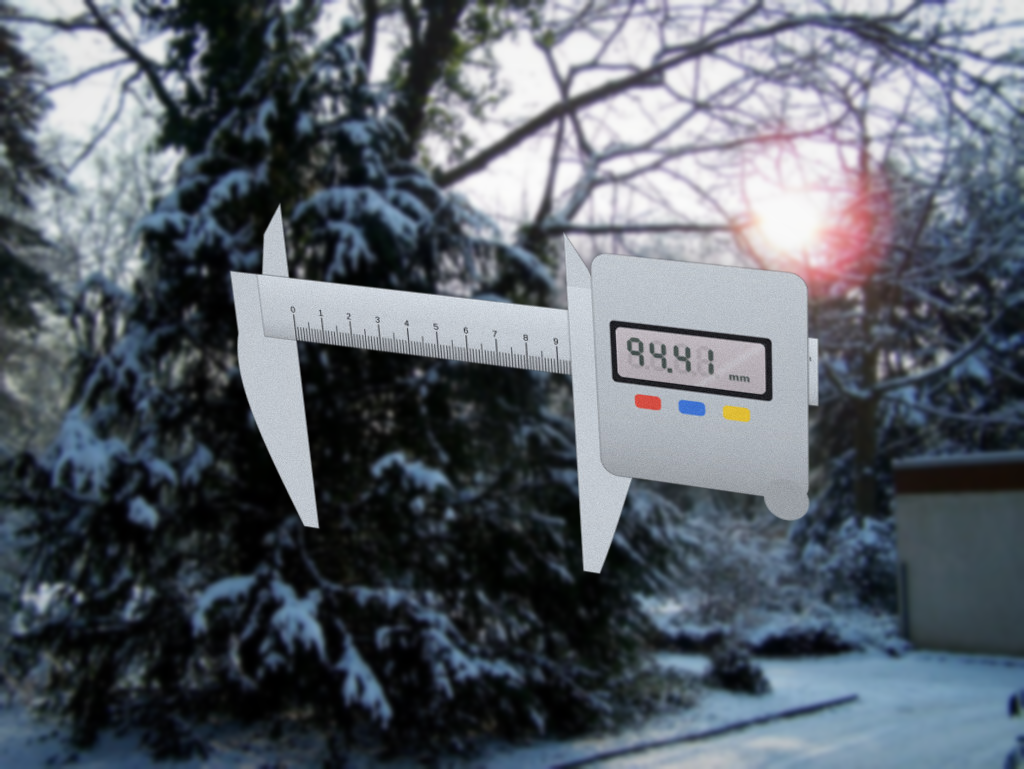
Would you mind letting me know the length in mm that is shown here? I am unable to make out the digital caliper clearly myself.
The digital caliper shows 94.41 mm
